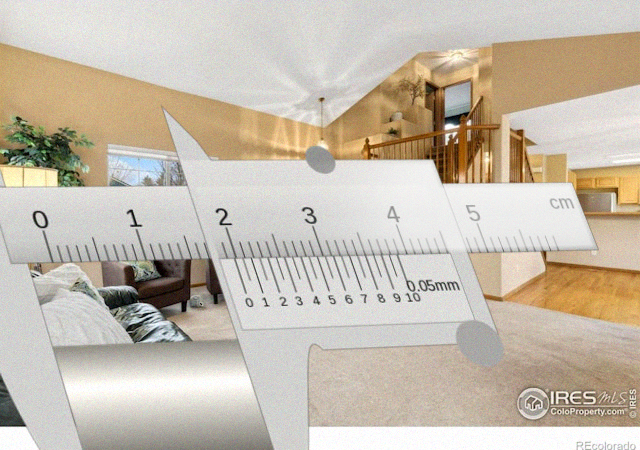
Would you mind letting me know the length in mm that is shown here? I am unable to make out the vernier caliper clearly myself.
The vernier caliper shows 19.8 mm
